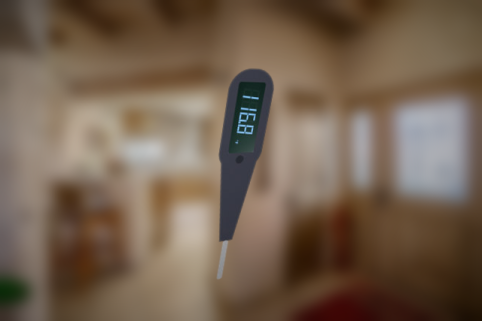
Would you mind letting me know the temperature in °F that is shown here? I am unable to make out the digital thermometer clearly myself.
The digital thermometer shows 116.8 °F
